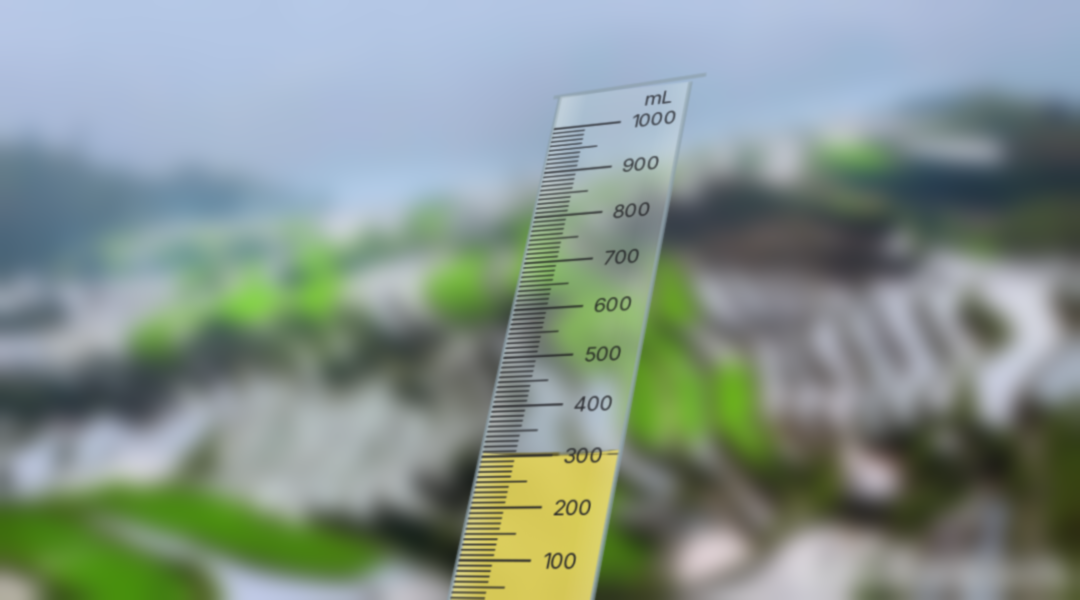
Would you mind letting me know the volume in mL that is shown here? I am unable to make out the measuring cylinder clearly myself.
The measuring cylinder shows 300 mL
